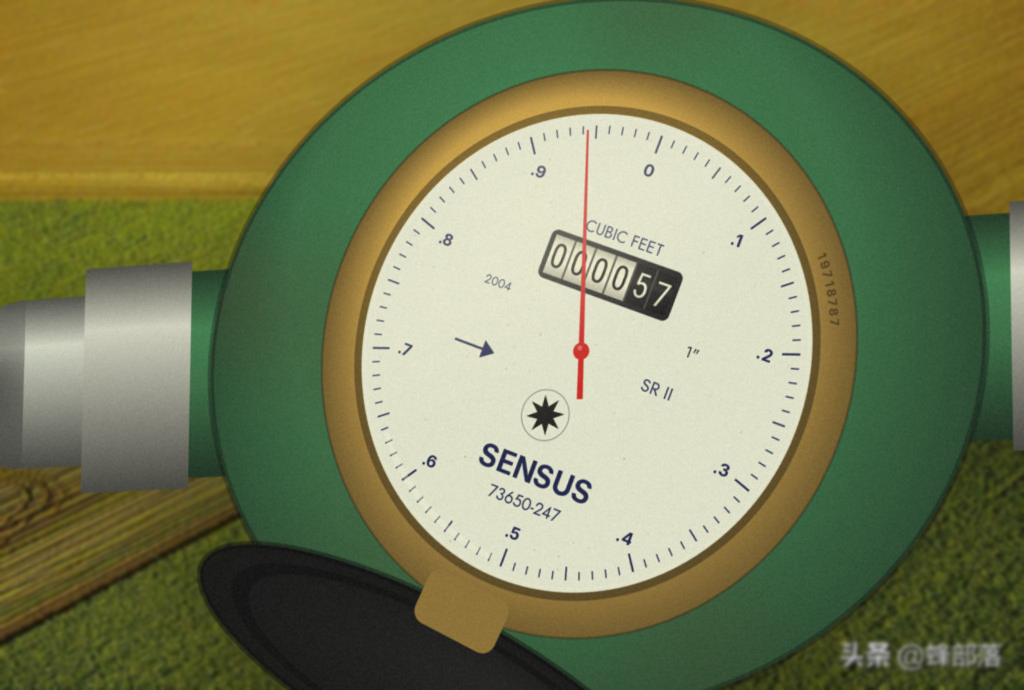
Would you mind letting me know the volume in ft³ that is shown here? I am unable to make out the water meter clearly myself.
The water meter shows 56.94 ft³
